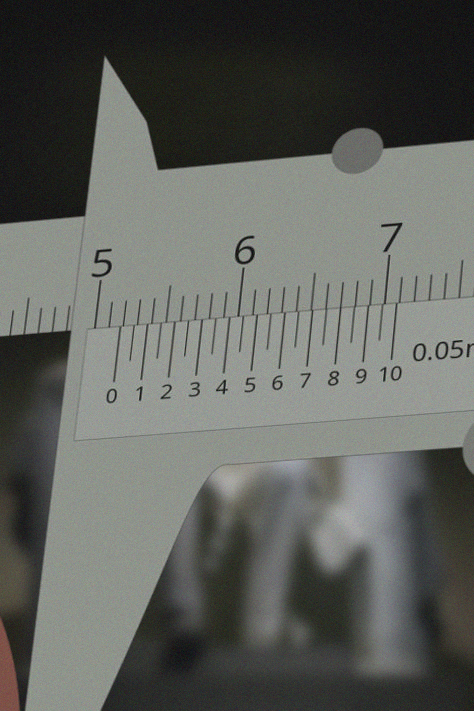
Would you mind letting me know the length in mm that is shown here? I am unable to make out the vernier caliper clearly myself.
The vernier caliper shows 51.8 mm
